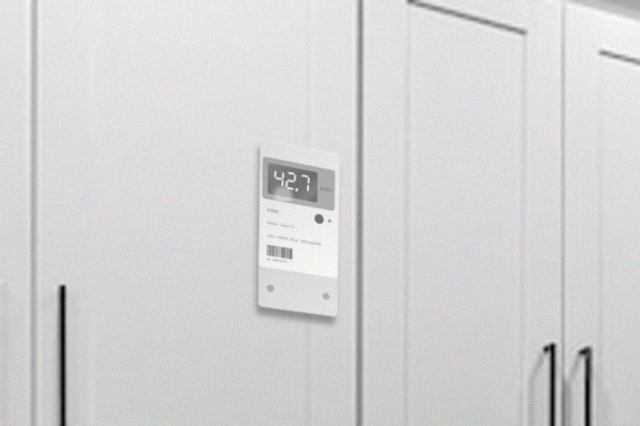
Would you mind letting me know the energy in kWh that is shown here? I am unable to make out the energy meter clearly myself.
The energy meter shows 42.7 kWh
